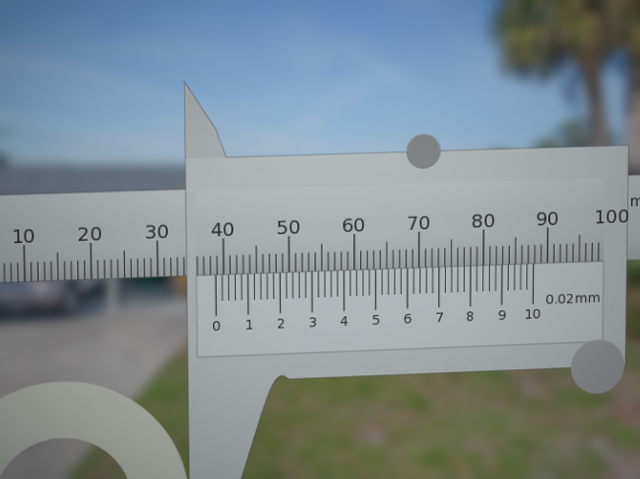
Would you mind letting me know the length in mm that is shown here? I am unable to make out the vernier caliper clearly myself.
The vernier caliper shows 38.8 mm
